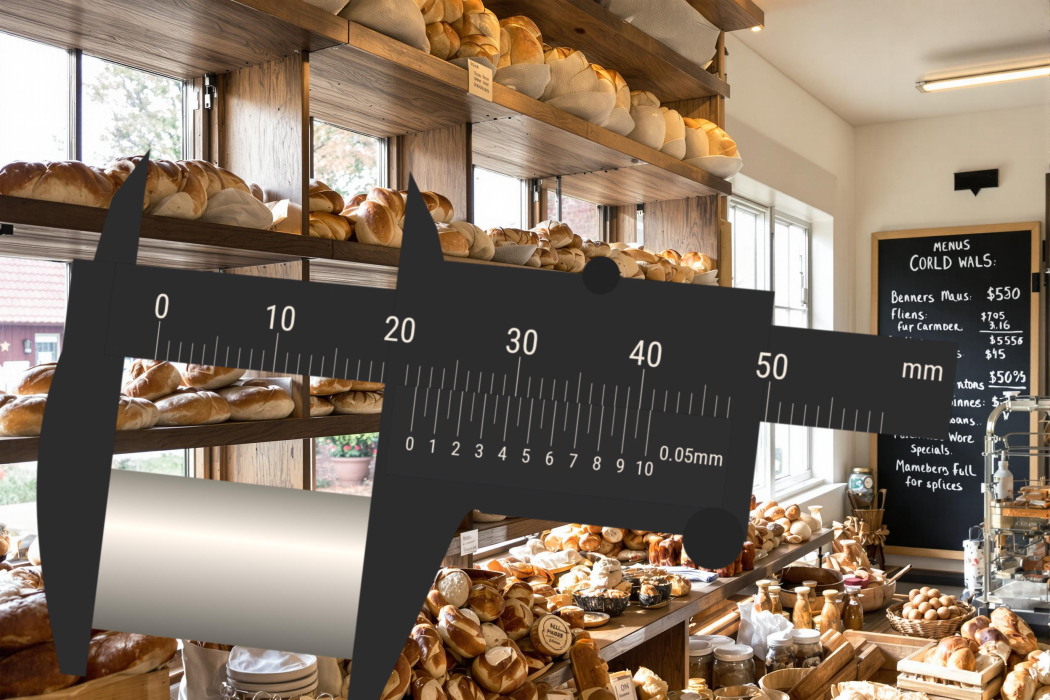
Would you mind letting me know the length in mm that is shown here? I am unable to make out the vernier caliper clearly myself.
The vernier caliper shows 21.9 mm
